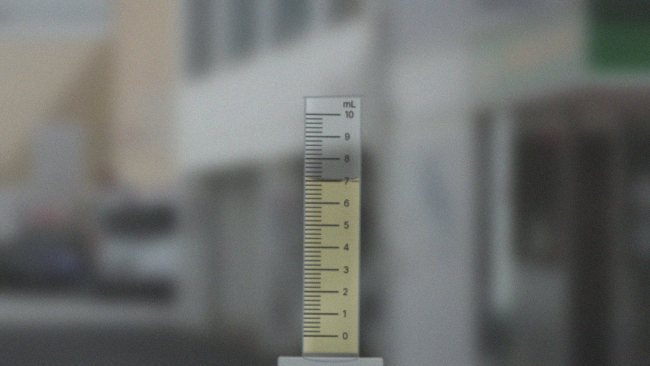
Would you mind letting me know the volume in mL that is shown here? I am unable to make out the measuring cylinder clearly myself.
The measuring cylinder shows 7 mL
